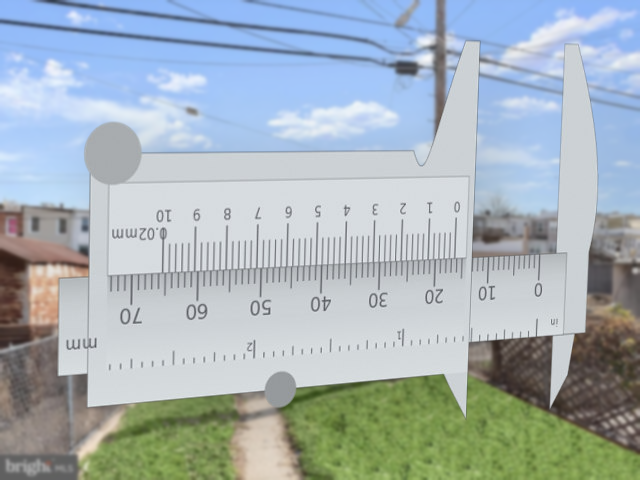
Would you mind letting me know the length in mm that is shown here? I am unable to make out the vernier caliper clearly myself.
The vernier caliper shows 16.4 mm
